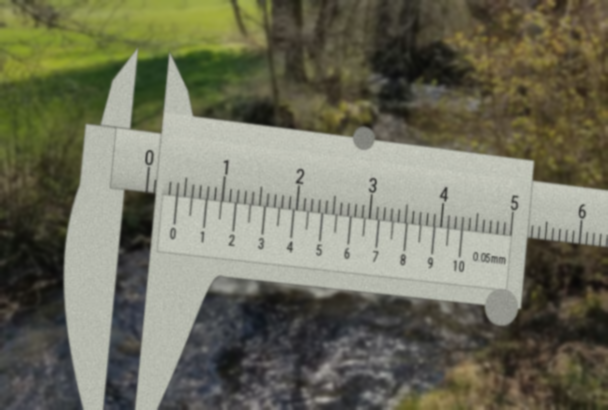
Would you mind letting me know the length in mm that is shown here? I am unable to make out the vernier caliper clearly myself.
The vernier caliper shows 4.0 mm
